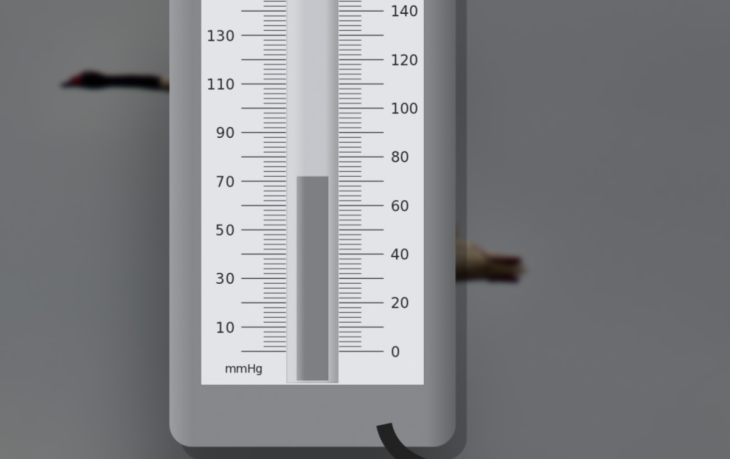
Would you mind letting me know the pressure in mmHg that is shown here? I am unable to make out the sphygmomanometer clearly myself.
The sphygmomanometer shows 72 mmHg
